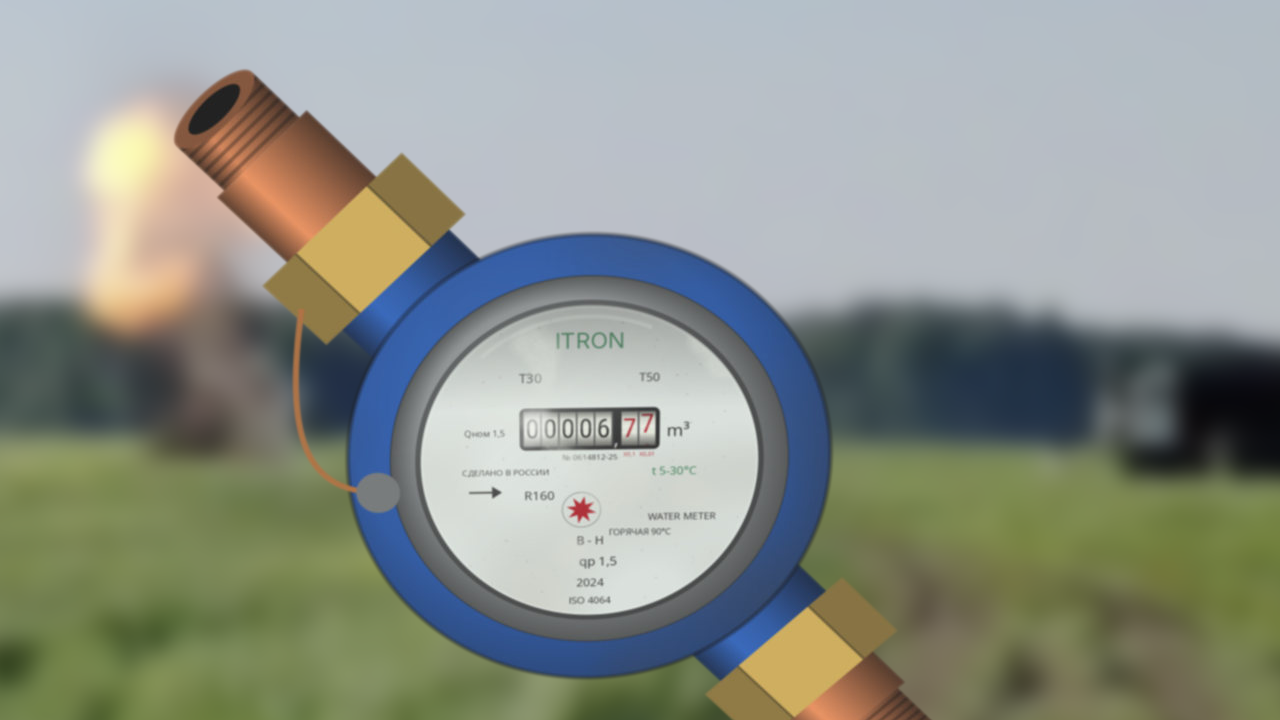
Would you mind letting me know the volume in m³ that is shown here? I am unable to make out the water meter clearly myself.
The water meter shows 6.77 m³
